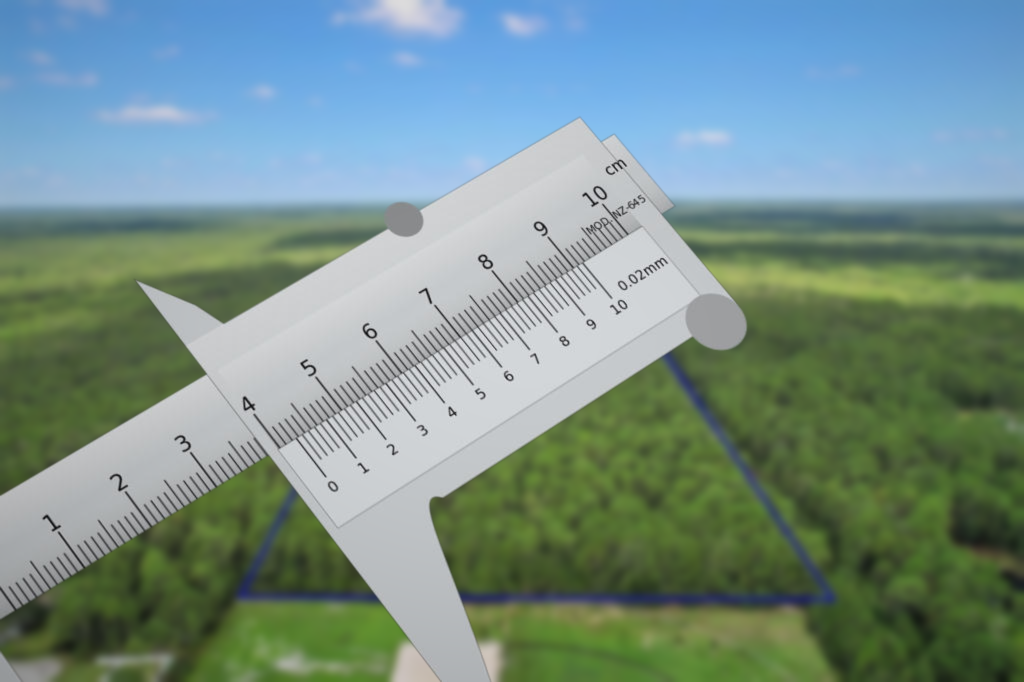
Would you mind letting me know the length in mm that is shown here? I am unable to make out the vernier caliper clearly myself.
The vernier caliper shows 42.6 mm
